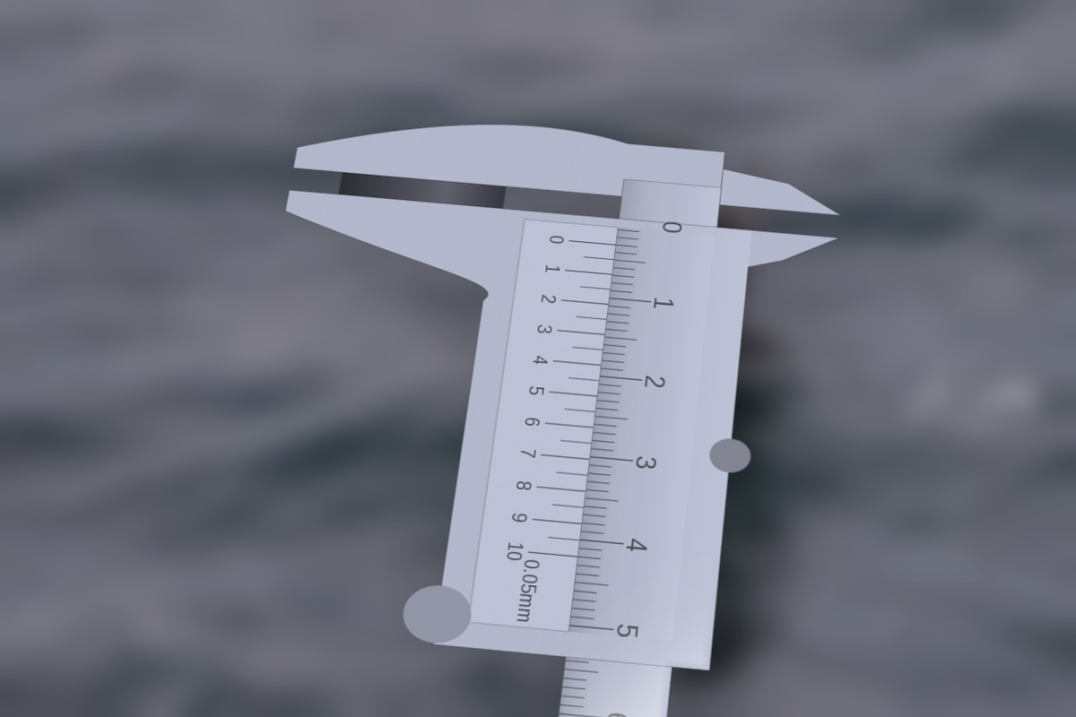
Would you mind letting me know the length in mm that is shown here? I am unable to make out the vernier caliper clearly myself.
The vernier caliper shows 3.0 mm
